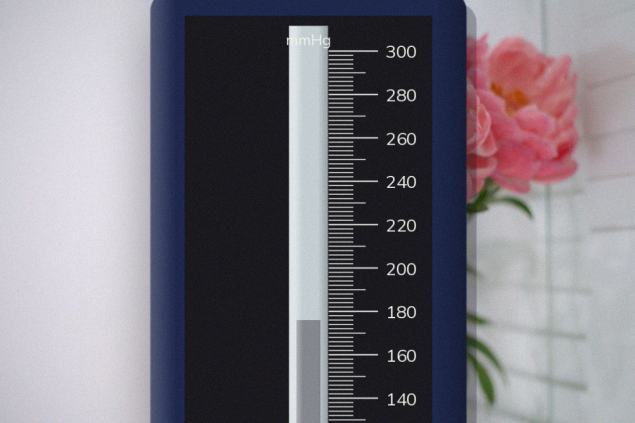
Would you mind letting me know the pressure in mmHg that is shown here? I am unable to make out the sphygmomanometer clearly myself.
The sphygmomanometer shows 176 mmHg
